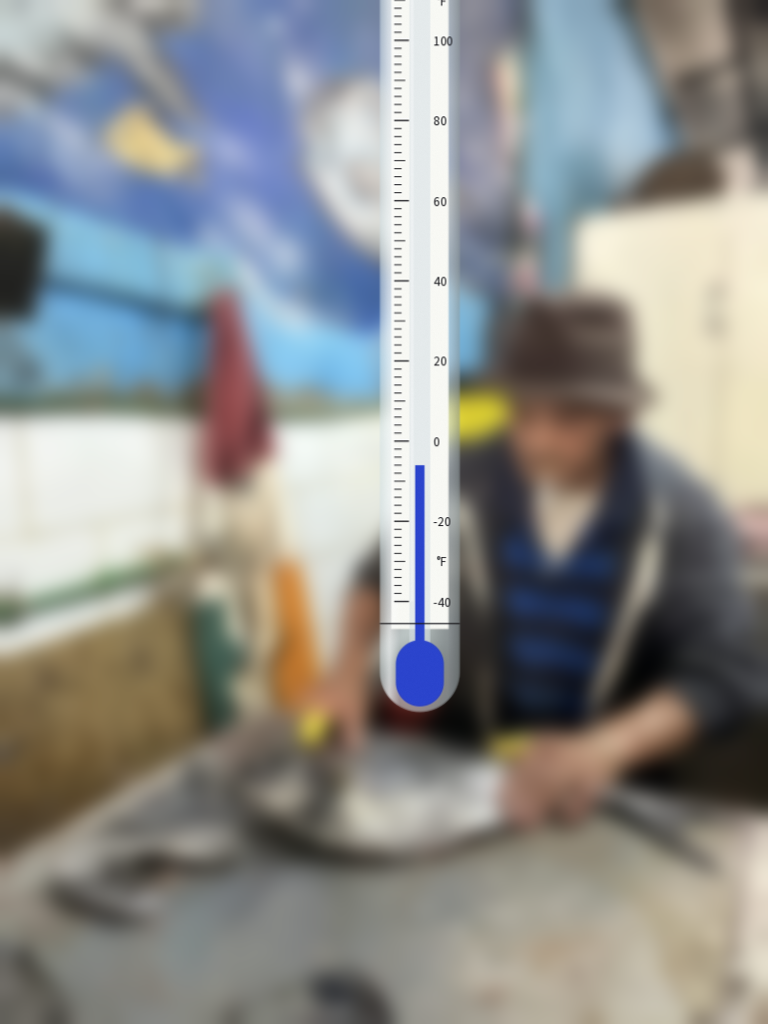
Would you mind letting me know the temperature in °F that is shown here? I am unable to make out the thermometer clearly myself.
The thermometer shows -6 °F
